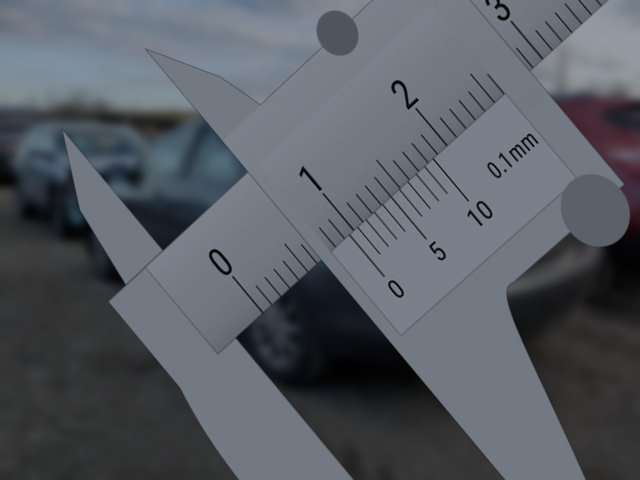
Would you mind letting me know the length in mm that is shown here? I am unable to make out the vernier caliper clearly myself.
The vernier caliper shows 9.5 mm
